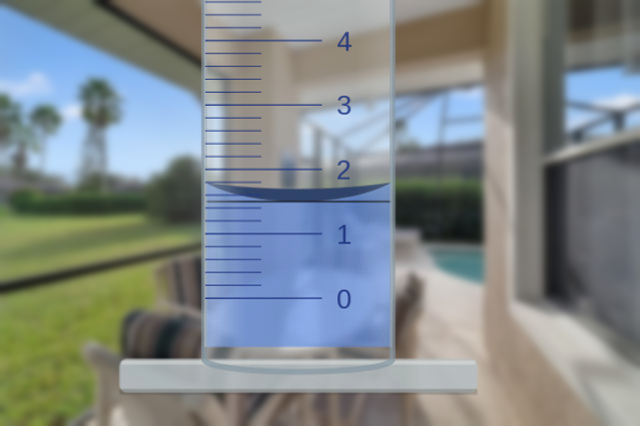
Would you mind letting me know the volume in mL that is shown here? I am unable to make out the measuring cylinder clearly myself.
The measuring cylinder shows 1.5 mL
